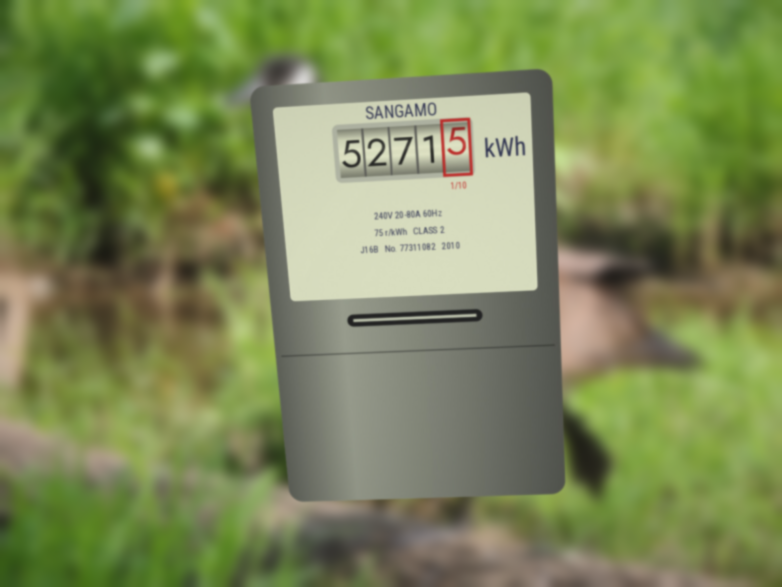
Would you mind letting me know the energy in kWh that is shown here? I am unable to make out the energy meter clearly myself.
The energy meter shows 5271.5 kWh
